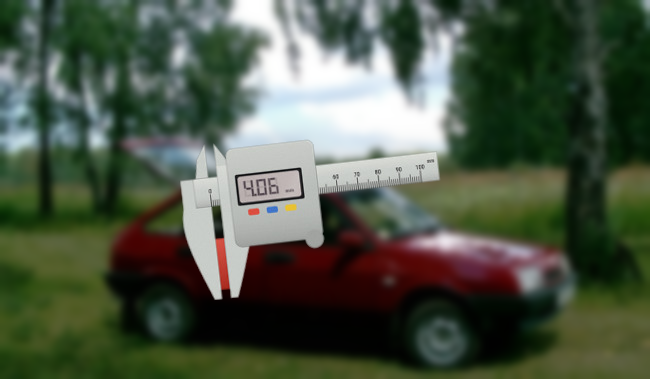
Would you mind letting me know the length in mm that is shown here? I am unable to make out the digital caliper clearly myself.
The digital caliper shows 4.06 mm
